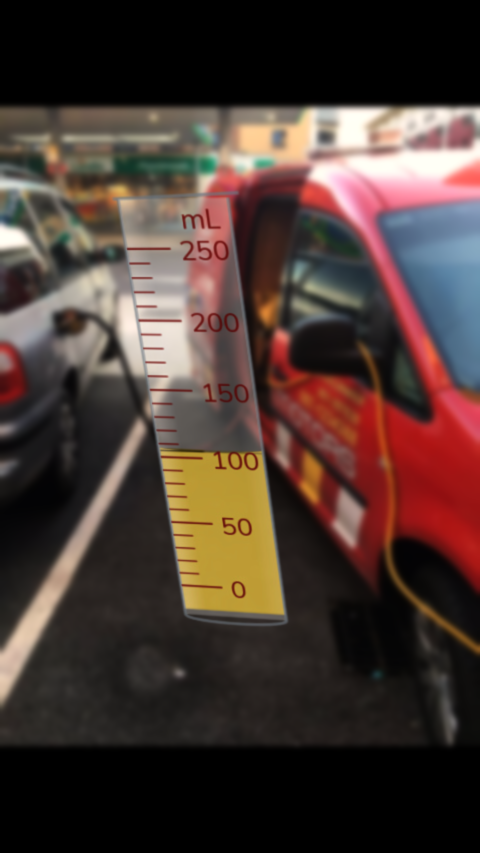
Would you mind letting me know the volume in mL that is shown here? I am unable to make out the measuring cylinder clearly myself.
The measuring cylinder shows 105 mL
